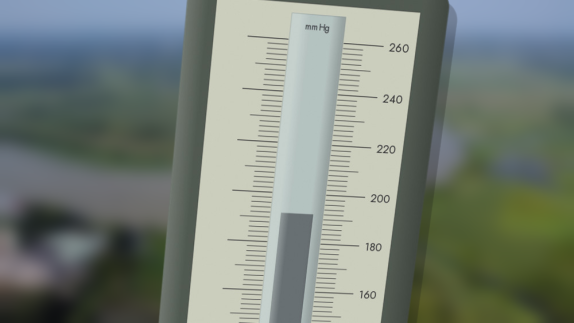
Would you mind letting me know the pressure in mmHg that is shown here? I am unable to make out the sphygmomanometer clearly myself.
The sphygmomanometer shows 192 mmHg
